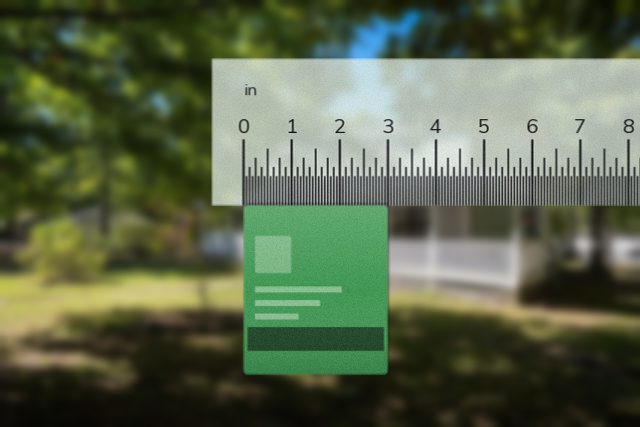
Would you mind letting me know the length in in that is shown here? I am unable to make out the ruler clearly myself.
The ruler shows 3 in
